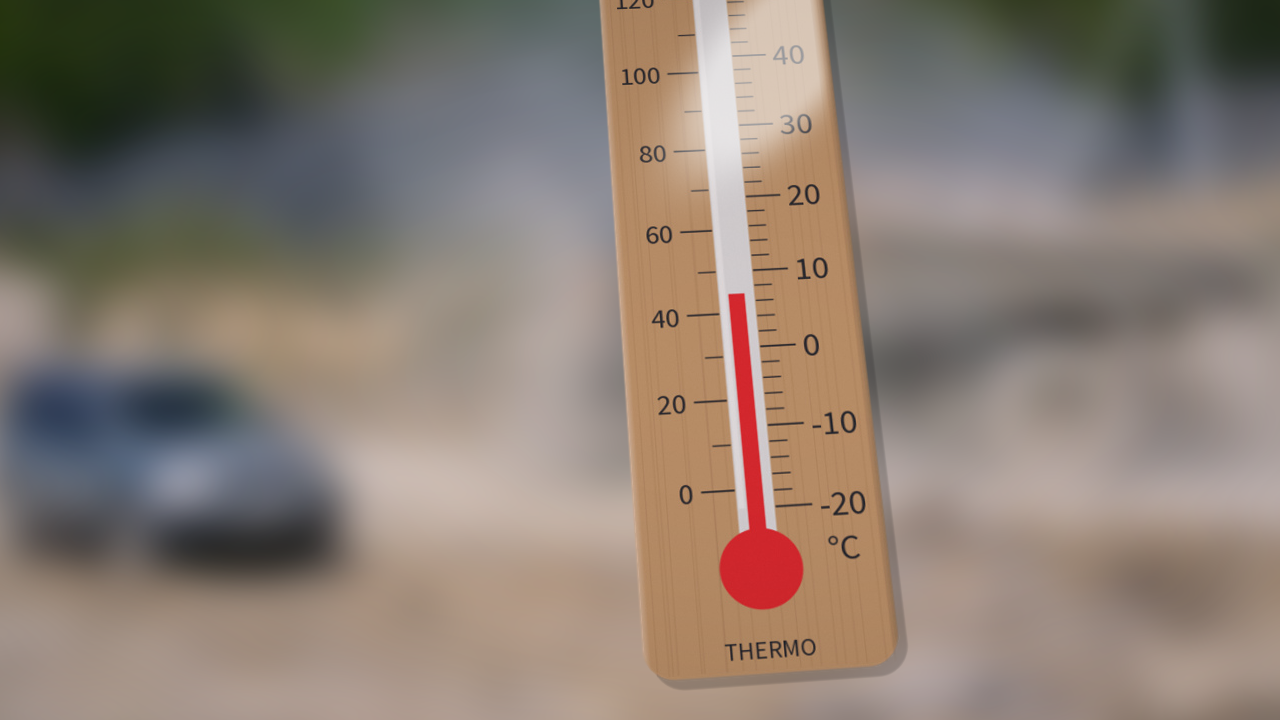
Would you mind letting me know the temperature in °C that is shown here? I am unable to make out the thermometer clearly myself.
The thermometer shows 7 °C
